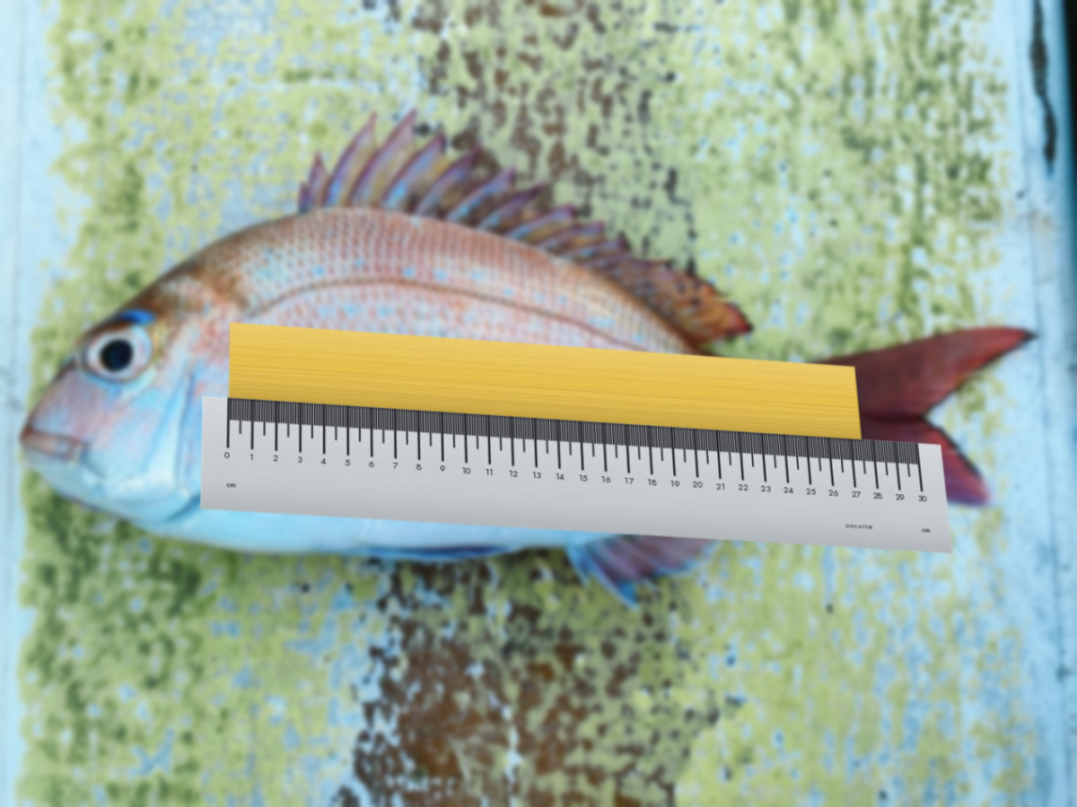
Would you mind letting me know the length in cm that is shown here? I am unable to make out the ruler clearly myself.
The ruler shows 27.5 cm
